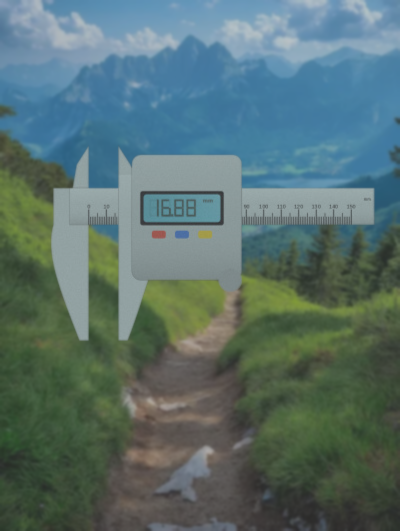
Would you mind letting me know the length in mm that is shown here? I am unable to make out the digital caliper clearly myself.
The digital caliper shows 16.88 mm
